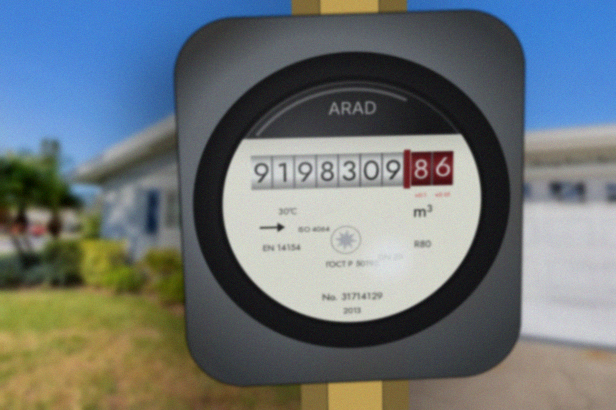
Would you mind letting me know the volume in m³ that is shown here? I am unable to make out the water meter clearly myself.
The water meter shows 9198309.86 m³
